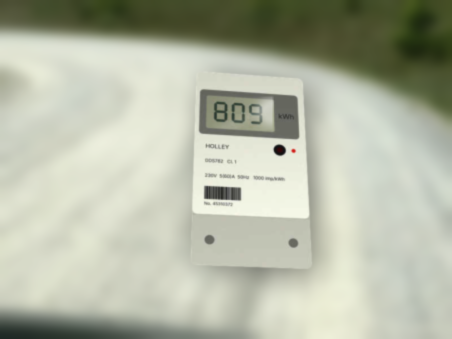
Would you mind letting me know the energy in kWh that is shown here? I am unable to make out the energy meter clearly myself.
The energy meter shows 809 kWh
